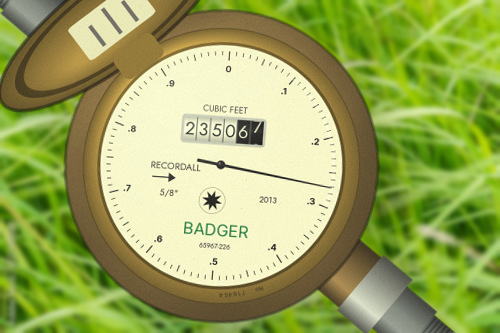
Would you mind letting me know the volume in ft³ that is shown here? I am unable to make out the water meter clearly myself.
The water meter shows 235067.27 ft³
